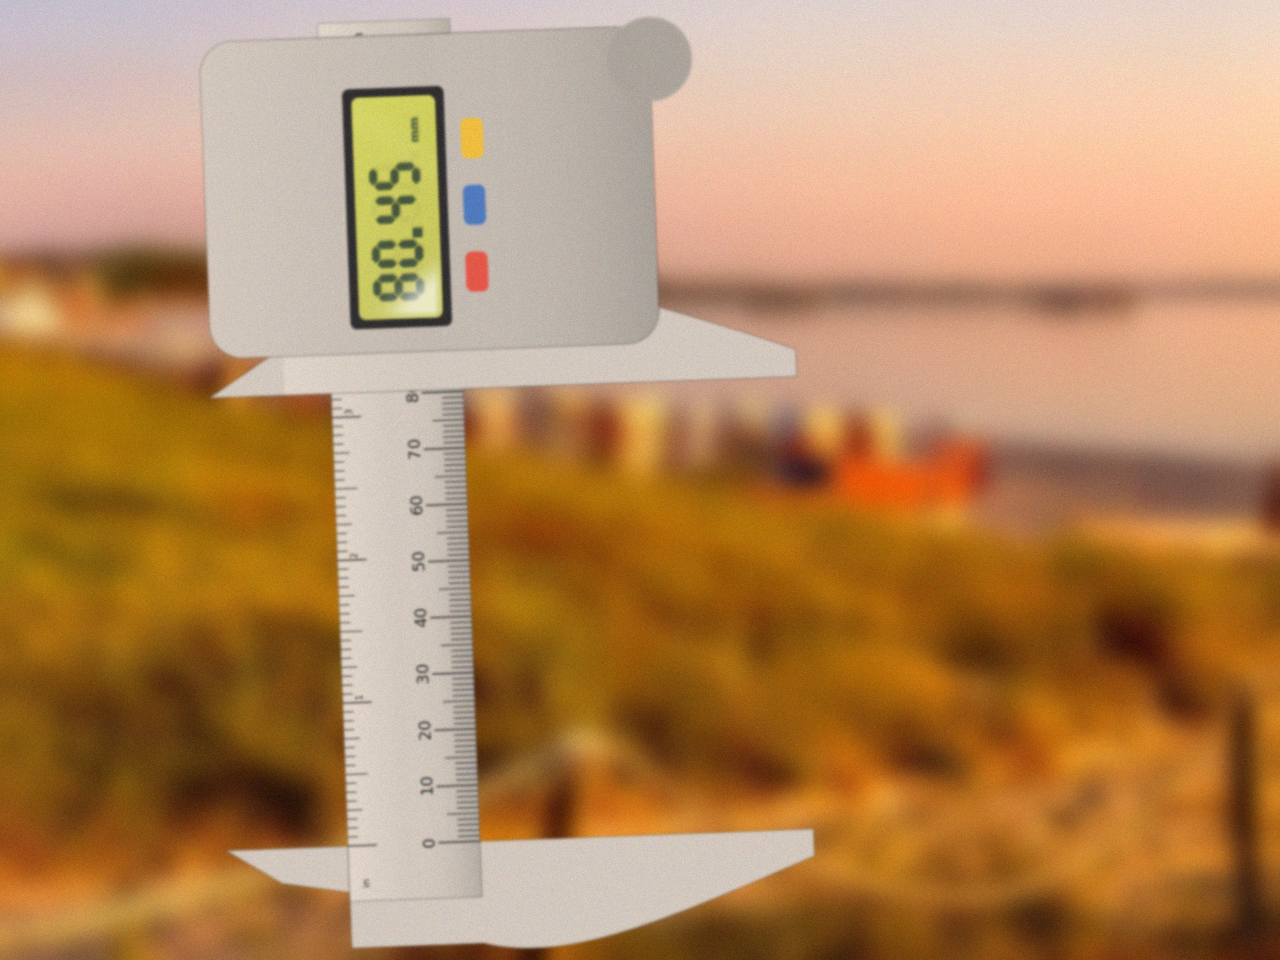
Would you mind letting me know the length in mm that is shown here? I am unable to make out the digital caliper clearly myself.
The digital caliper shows 80.45 mm
